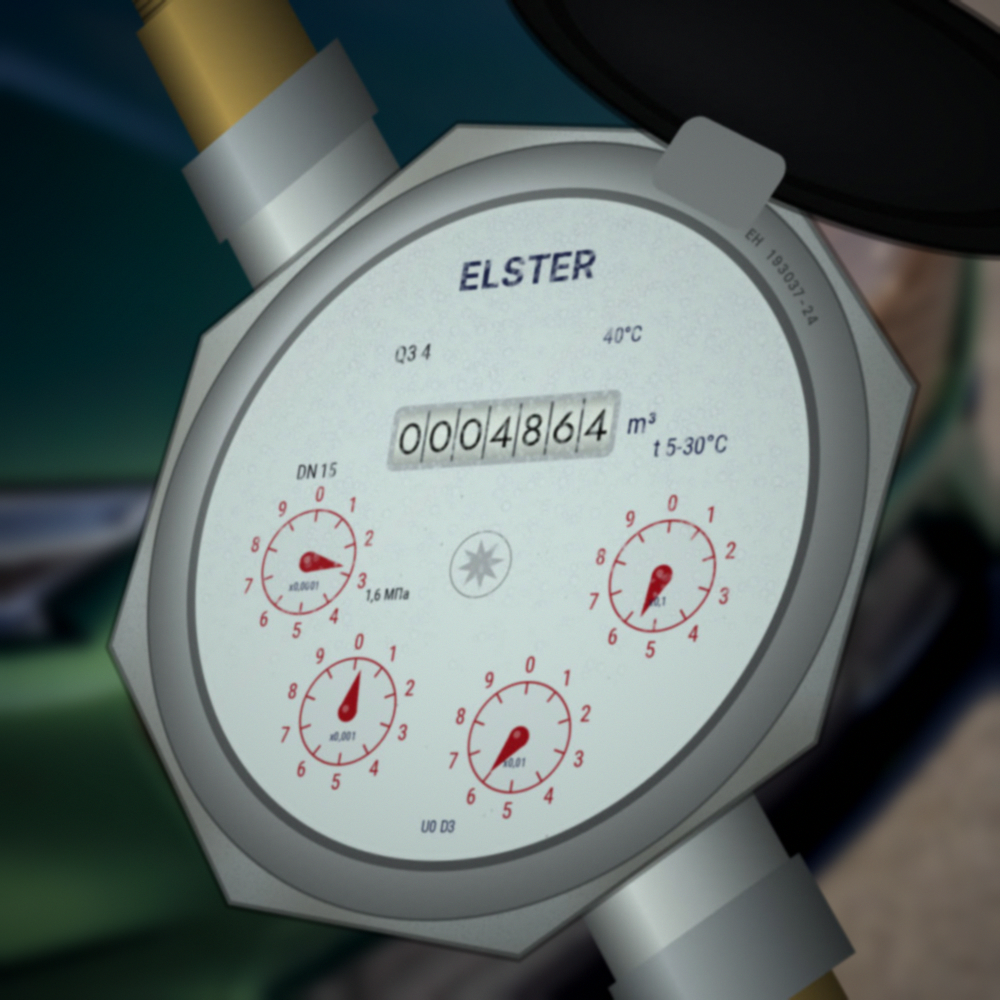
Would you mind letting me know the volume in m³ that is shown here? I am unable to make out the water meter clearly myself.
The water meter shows 4864.5602 m³
